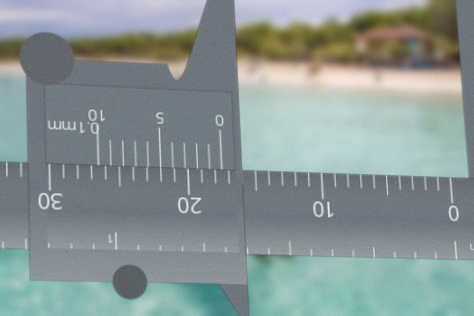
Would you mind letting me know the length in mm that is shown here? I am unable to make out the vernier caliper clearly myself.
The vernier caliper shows 17.5 mm
